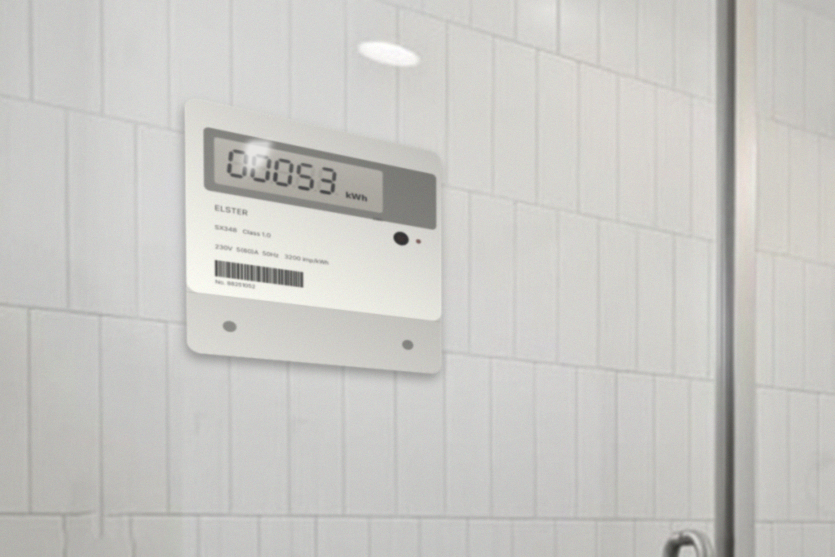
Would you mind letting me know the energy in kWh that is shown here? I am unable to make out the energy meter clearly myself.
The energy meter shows 53 kWh
